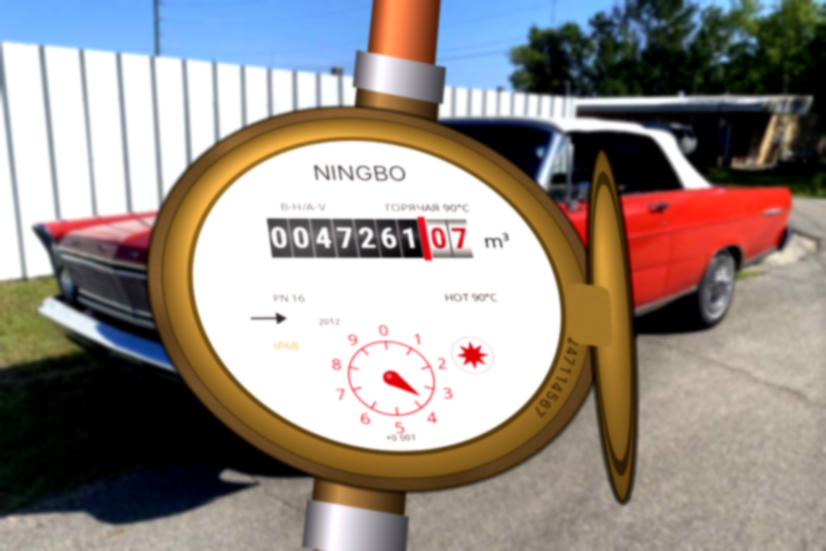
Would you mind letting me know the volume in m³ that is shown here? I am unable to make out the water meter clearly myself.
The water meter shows 47261.073 m³
